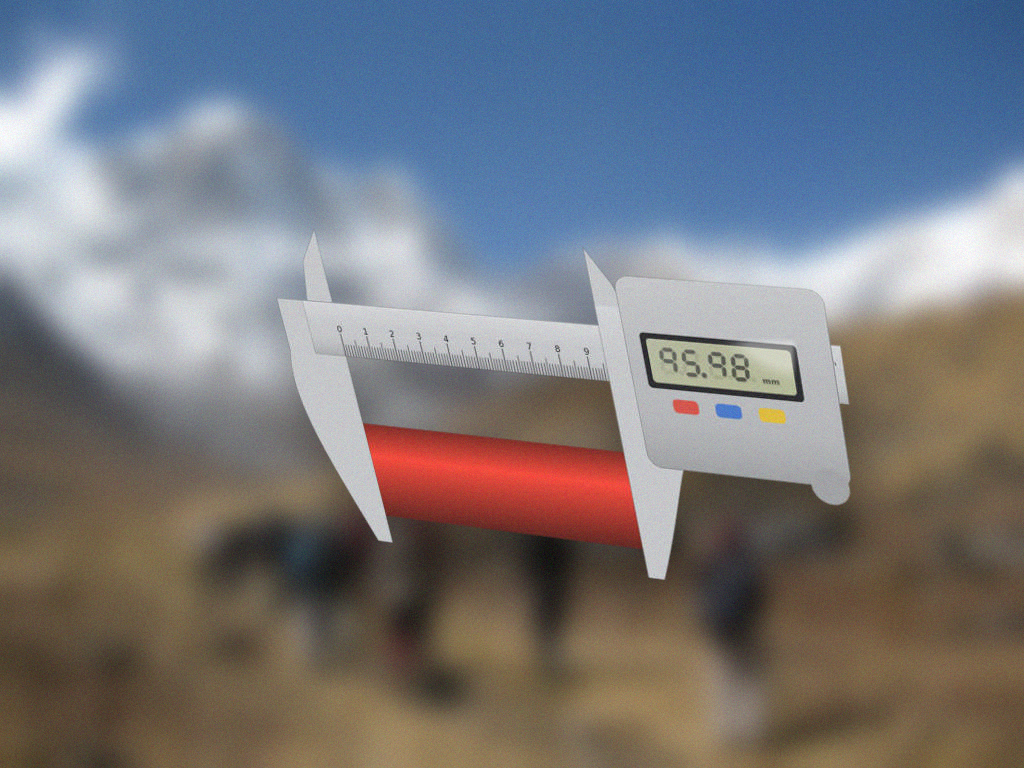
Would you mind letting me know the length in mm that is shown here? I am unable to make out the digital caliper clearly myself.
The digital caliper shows 95.98 mm
